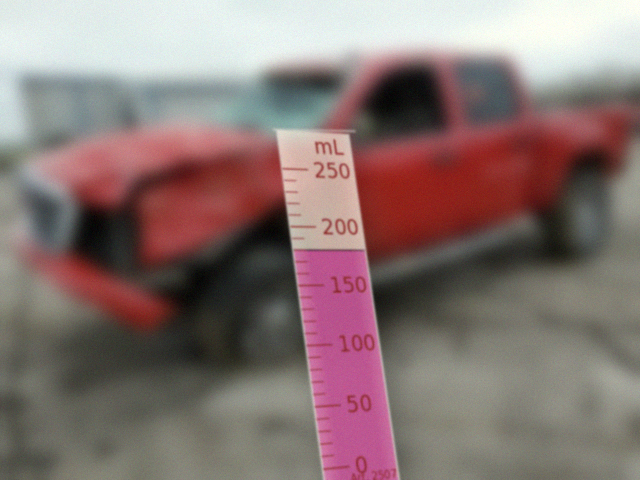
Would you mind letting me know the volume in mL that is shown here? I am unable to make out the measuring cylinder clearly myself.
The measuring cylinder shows 180 mL
